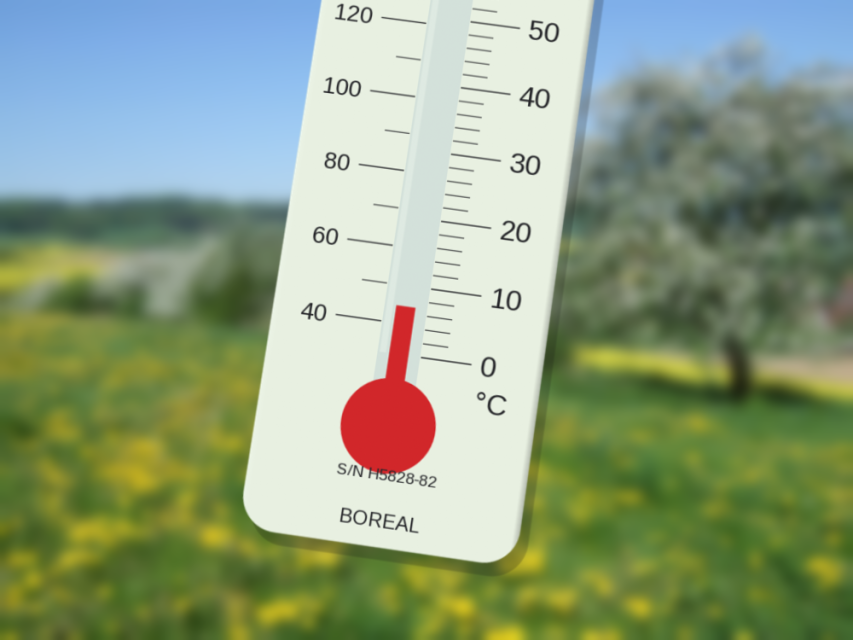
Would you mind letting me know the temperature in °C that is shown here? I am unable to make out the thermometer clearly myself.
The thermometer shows 7 °C
